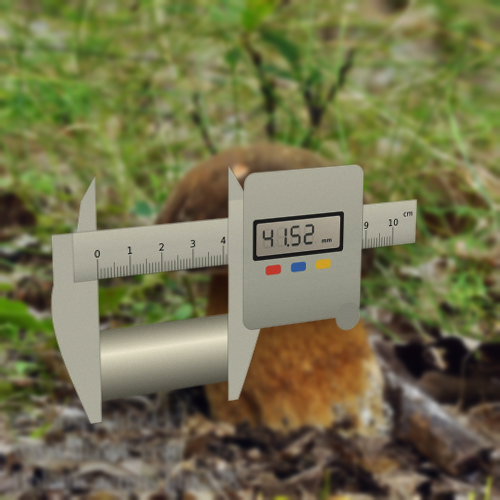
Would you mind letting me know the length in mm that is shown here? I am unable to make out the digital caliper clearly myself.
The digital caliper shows 41.52 mm
